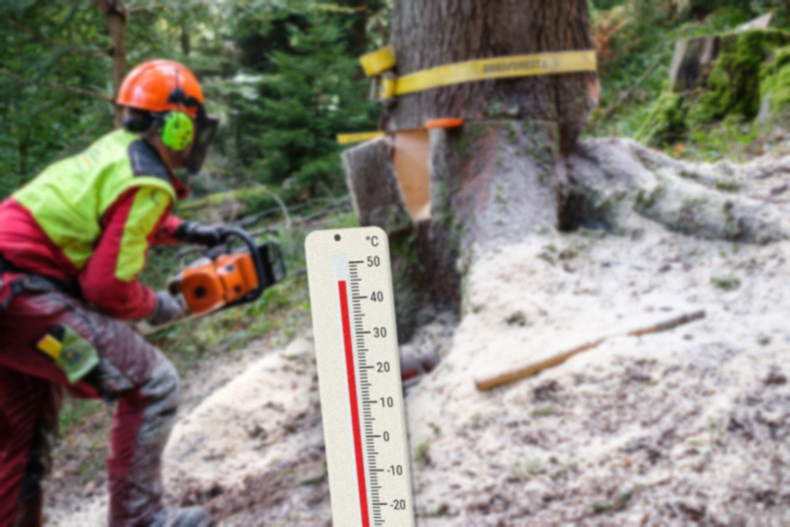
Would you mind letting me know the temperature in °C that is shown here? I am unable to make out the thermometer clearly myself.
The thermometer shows 45 °C
